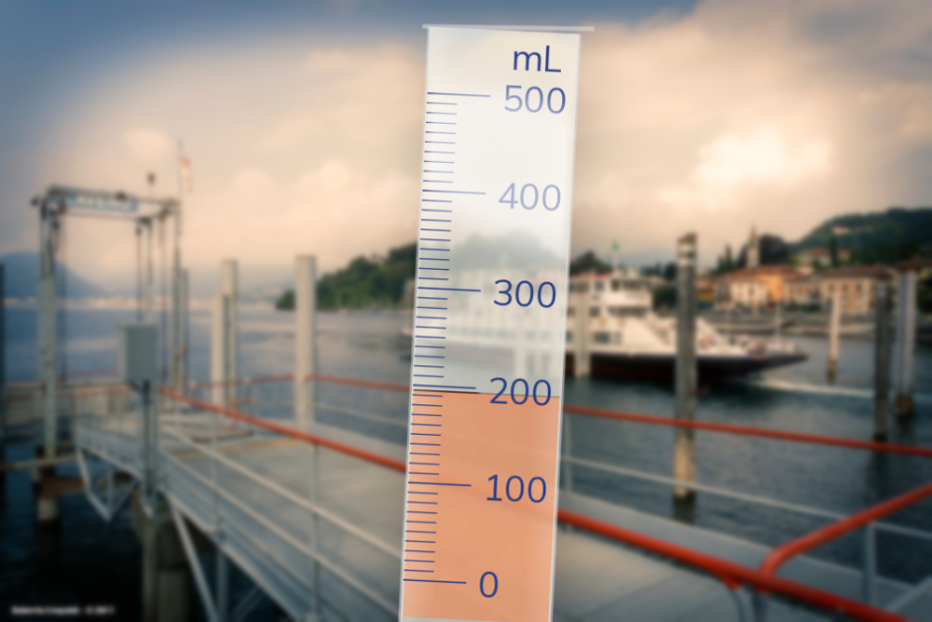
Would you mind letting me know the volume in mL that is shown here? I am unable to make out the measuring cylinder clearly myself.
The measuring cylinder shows 195 mL
